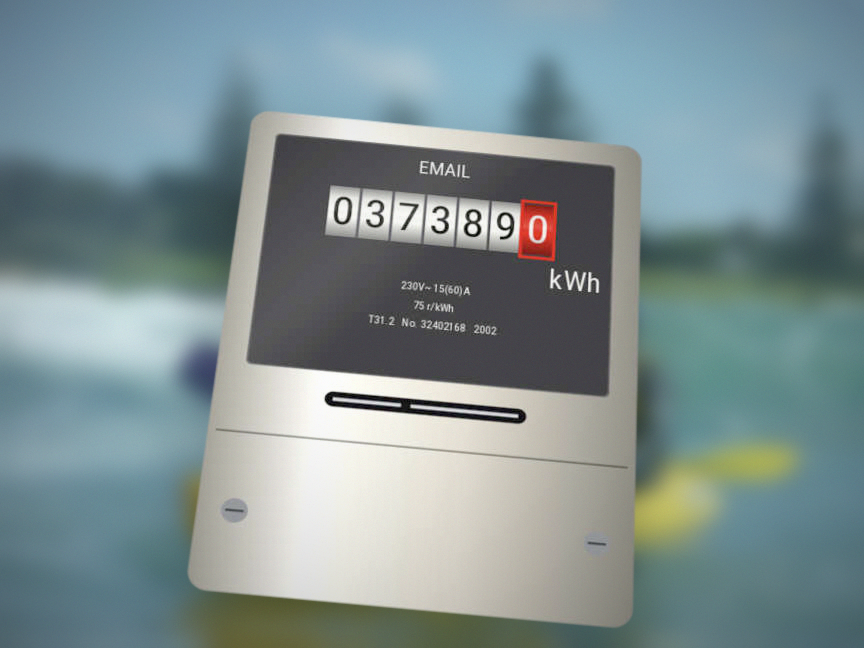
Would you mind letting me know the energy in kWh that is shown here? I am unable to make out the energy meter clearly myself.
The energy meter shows 37389.0 kWh
